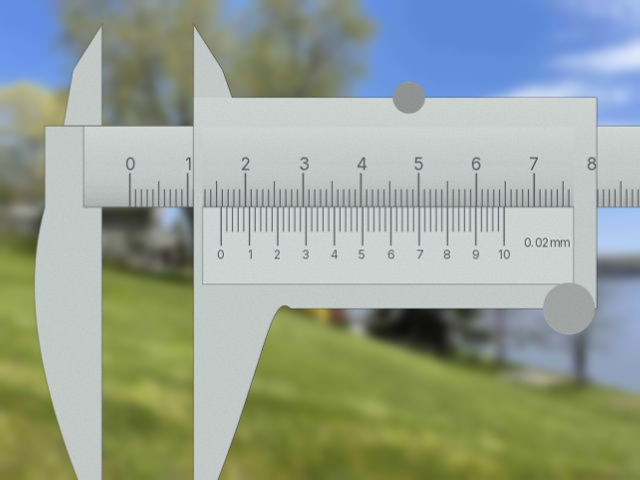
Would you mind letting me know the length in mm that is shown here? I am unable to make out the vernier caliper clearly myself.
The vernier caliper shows 15.8 mm
